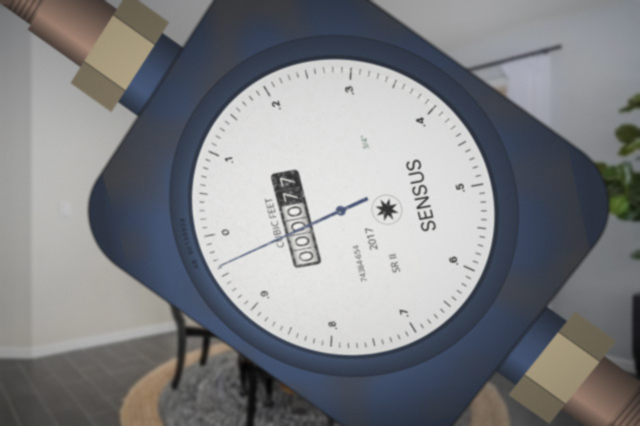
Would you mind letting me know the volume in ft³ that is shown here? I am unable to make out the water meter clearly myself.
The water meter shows 76.96 ft³
